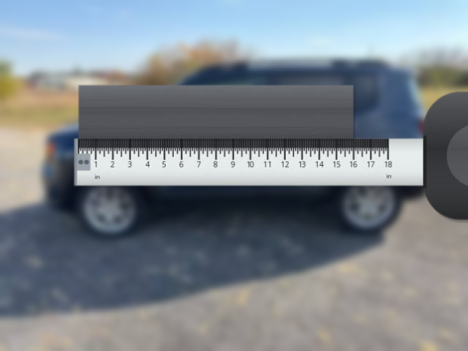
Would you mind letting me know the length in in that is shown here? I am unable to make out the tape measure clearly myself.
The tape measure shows 16 in
